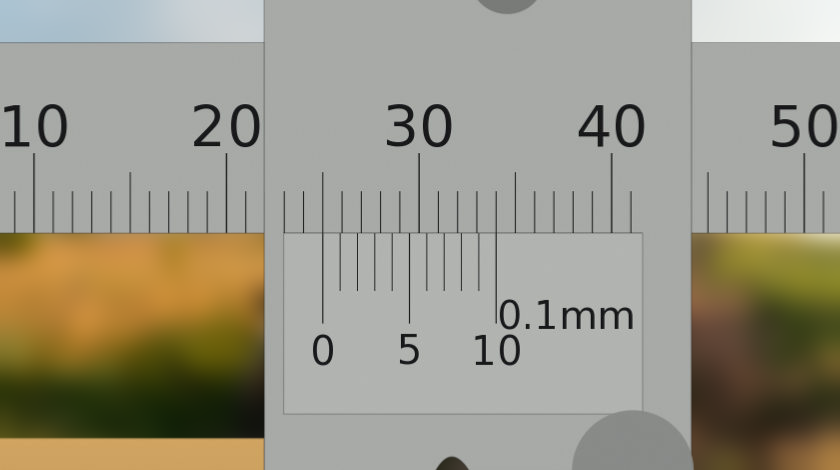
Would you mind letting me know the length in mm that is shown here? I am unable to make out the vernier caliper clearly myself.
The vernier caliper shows 25.0 mm
